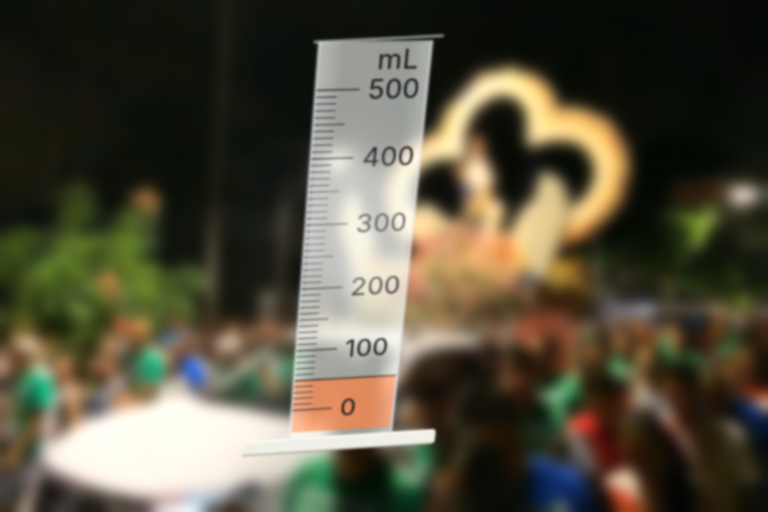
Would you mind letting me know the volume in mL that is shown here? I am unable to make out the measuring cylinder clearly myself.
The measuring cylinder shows 50 mL
